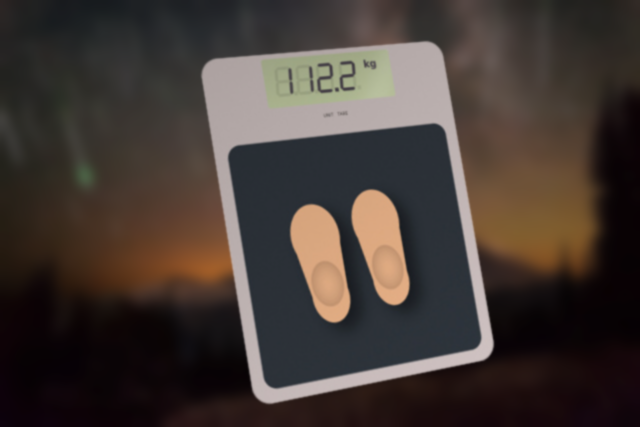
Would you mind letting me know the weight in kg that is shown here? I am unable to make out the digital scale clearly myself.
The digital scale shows 112.2 kg
